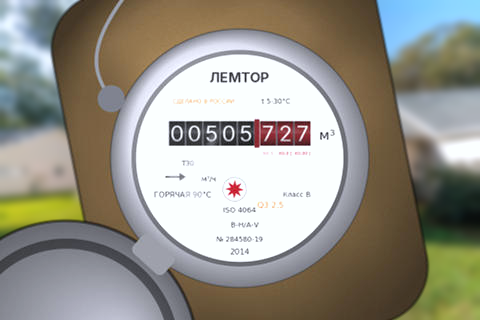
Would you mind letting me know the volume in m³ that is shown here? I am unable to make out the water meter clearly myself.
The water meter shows 505.727 m³
